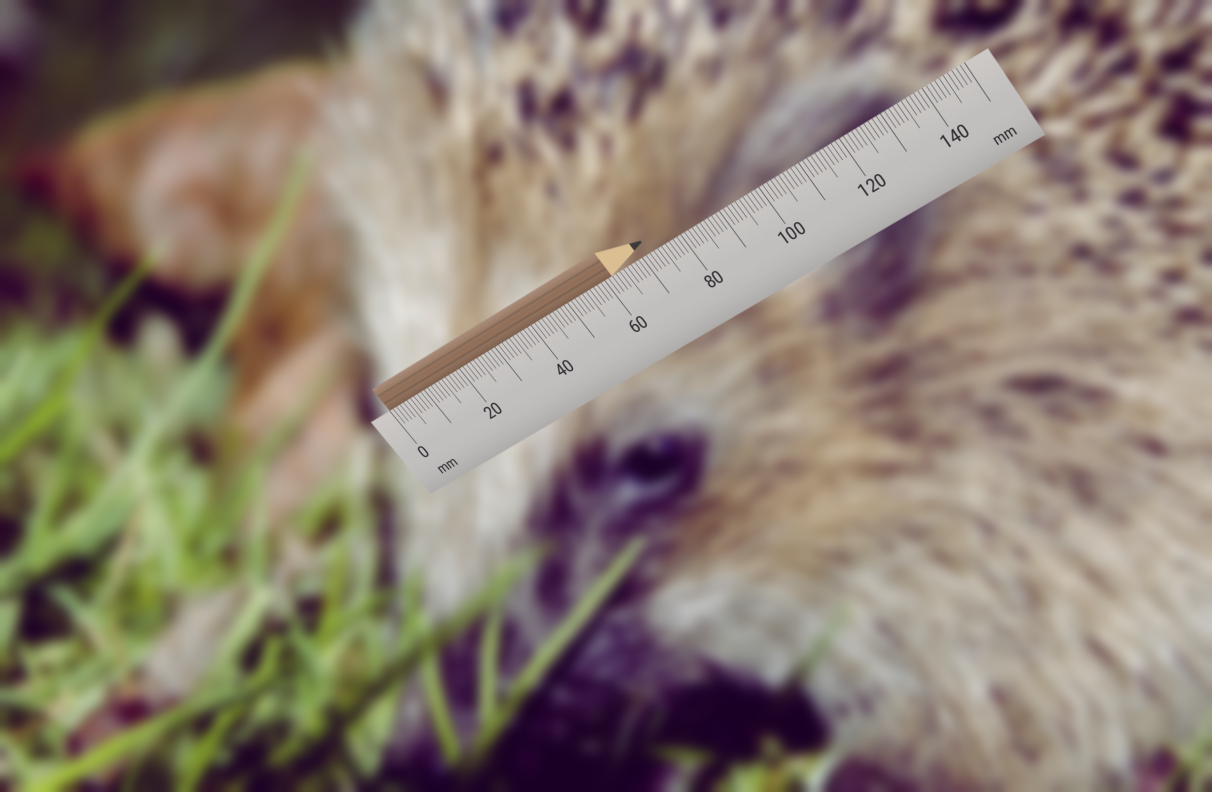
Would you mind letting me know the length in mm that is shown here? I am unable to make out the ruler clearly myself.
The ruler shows 72 mm
